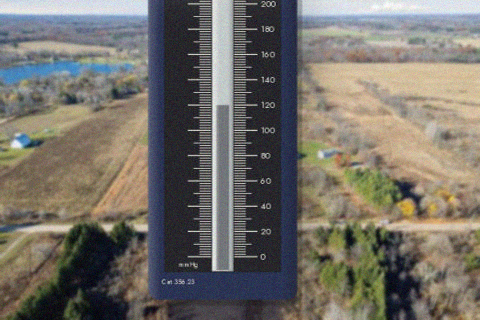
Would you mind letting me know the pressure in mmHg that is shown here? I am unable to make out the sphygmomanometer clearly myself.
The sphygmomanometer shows 120 mmHg
